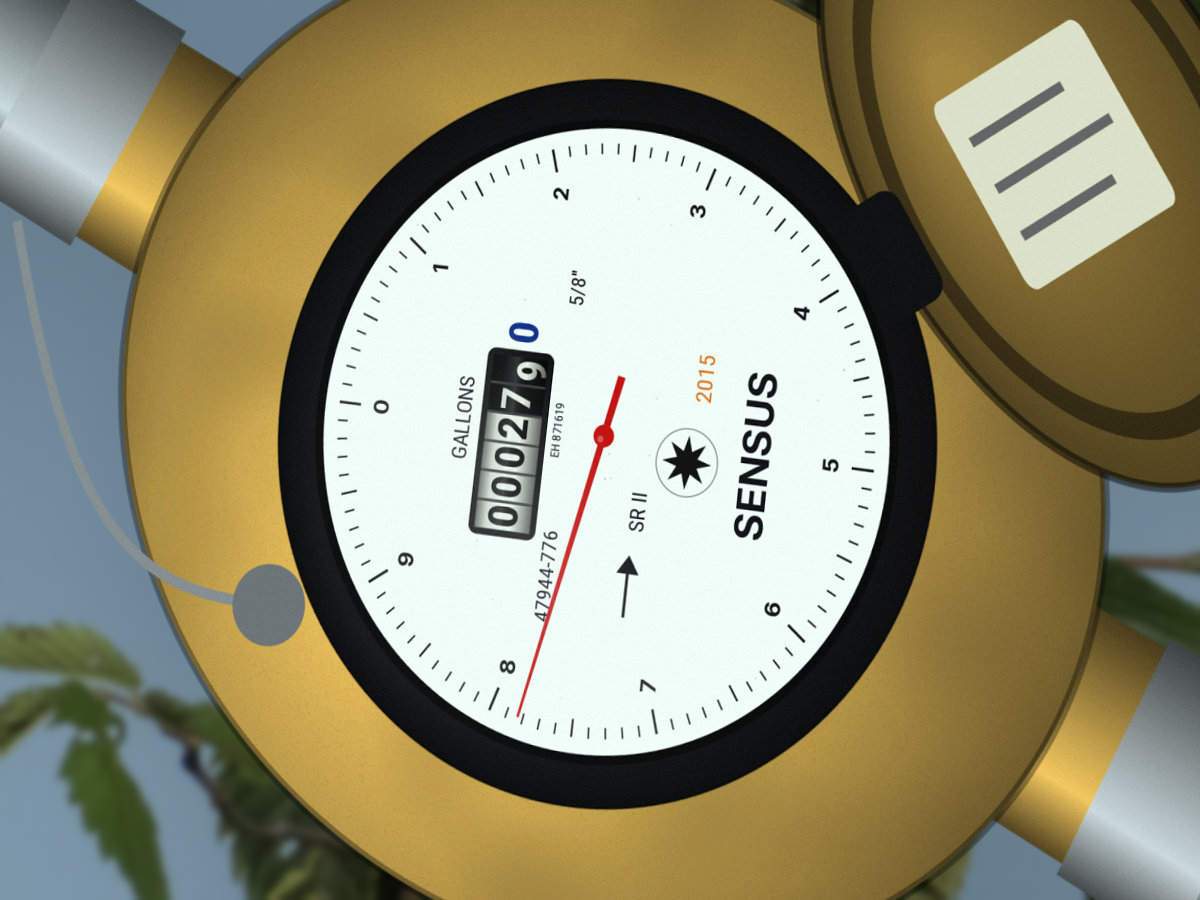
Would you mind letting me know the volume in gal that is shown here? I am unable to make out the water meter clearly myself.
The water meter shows 2787.8 gal
